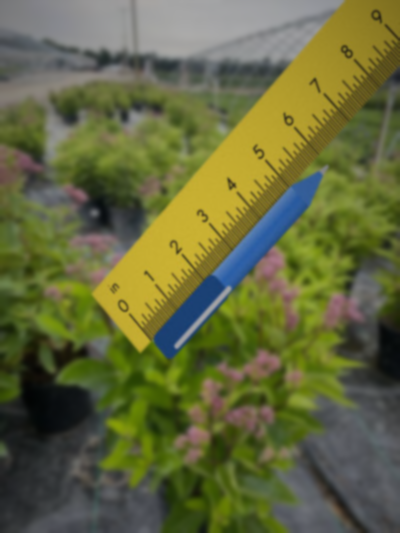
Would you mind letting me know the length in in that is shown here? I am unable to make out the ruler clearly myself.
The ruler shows 6 in
